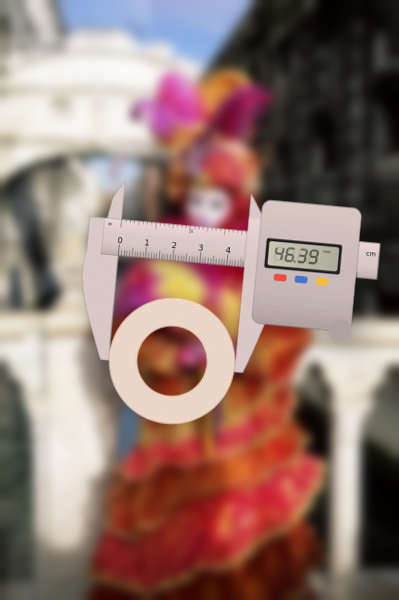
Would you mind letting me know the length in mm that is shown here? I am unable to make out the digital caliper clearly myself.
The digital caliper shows 46.39 mm
